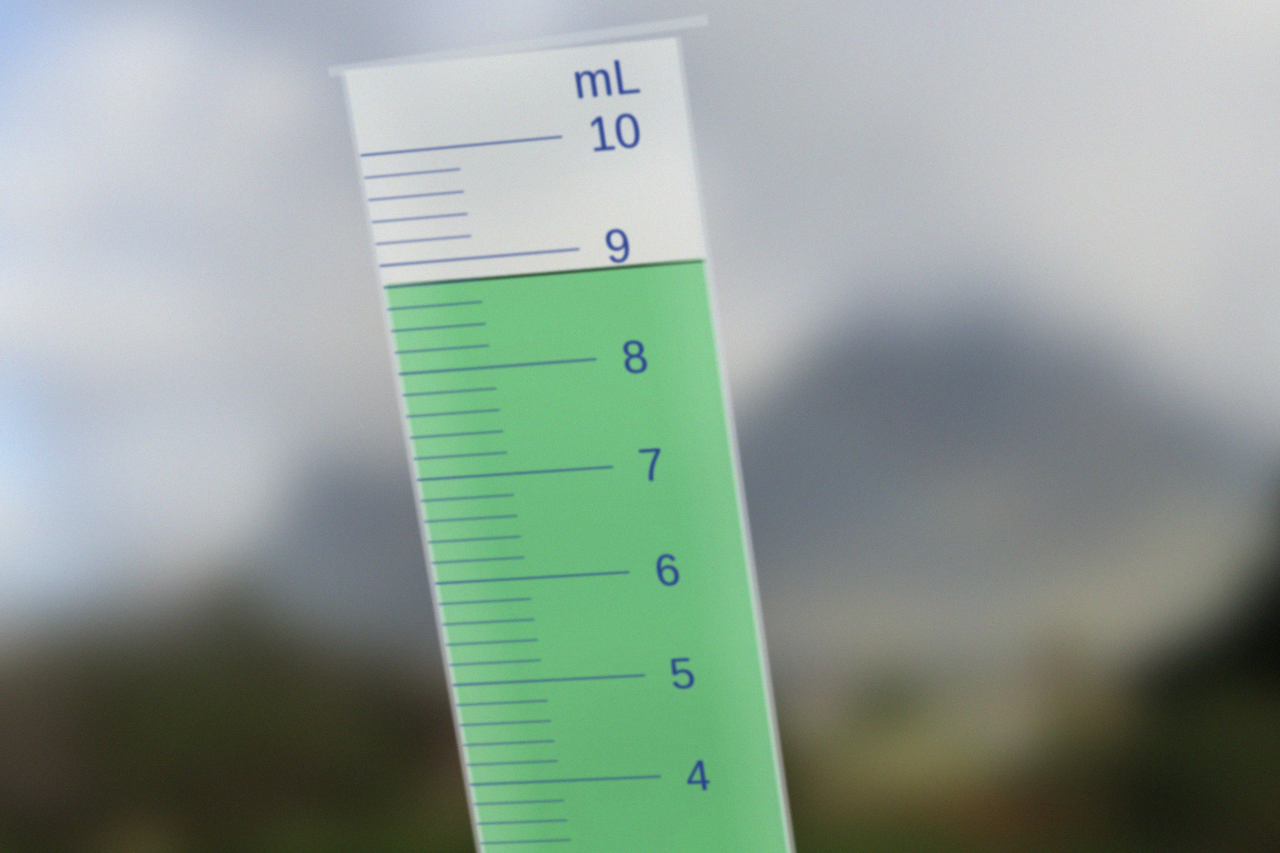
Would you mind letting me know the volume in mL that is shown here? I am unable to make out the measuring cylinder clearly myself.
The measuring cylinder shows 8.8 mL
